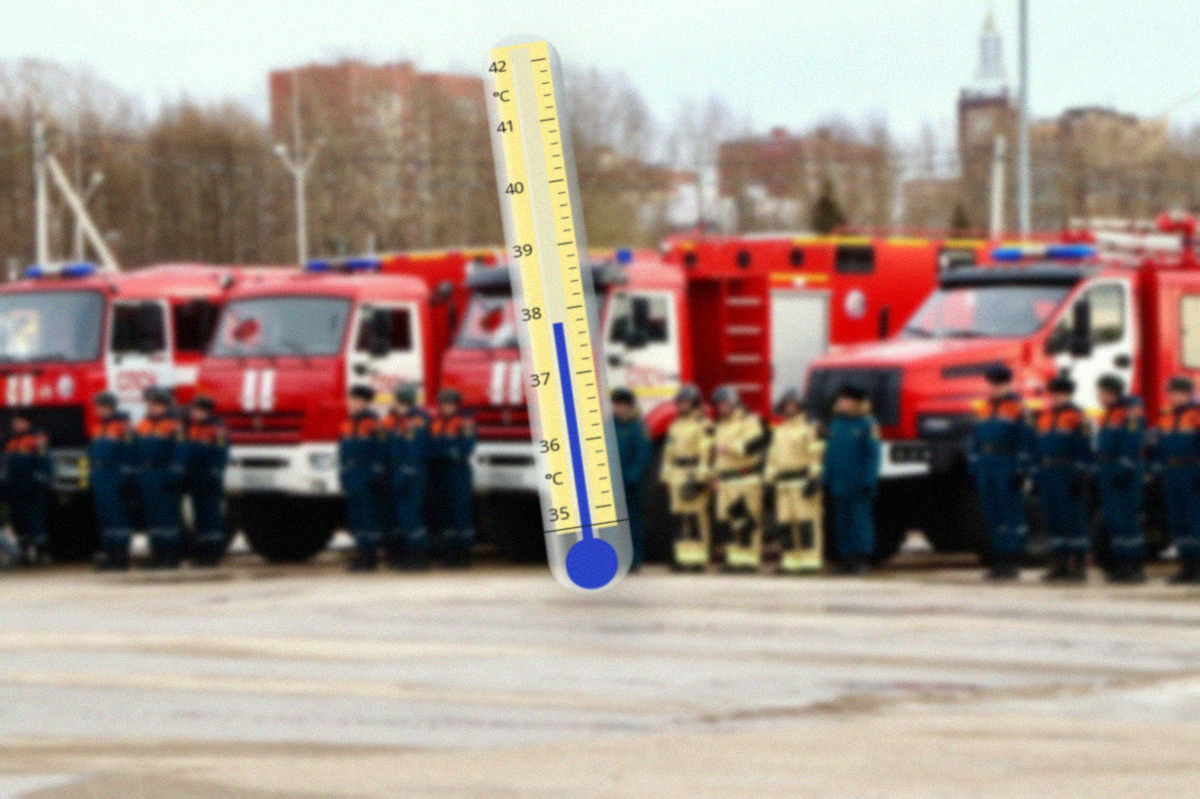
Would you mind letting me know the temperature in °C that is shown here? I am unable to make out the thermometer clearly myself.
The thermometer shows 37.8 °C
